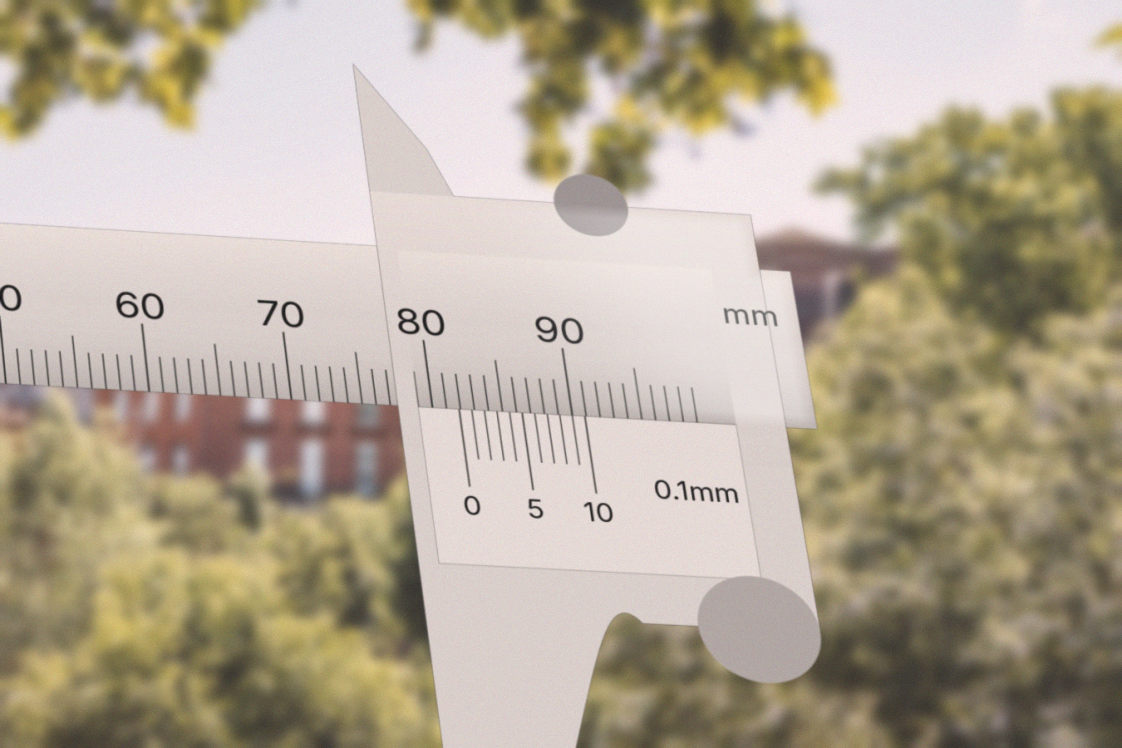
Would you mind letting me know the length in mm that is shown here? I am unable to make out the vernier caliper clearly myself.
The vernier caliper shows 81.9 mm
